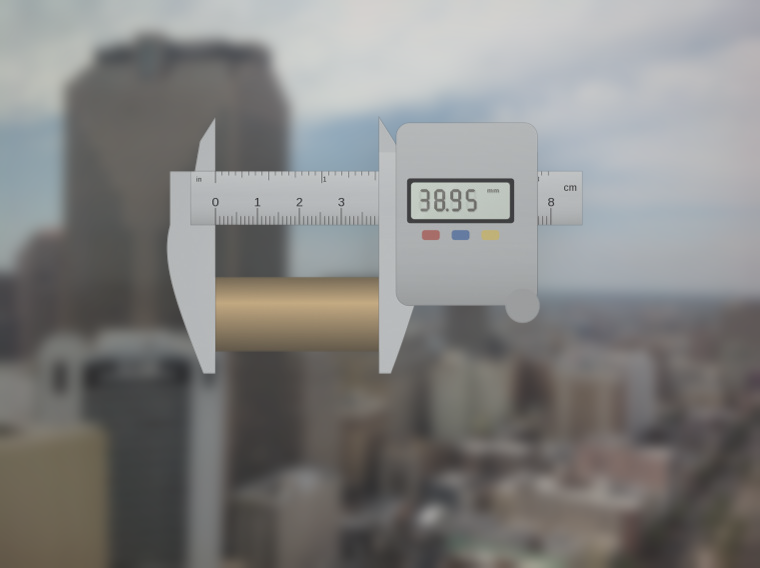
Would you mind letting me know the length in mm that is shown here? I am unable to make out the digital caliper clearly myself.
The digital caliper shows 38.95 mm
